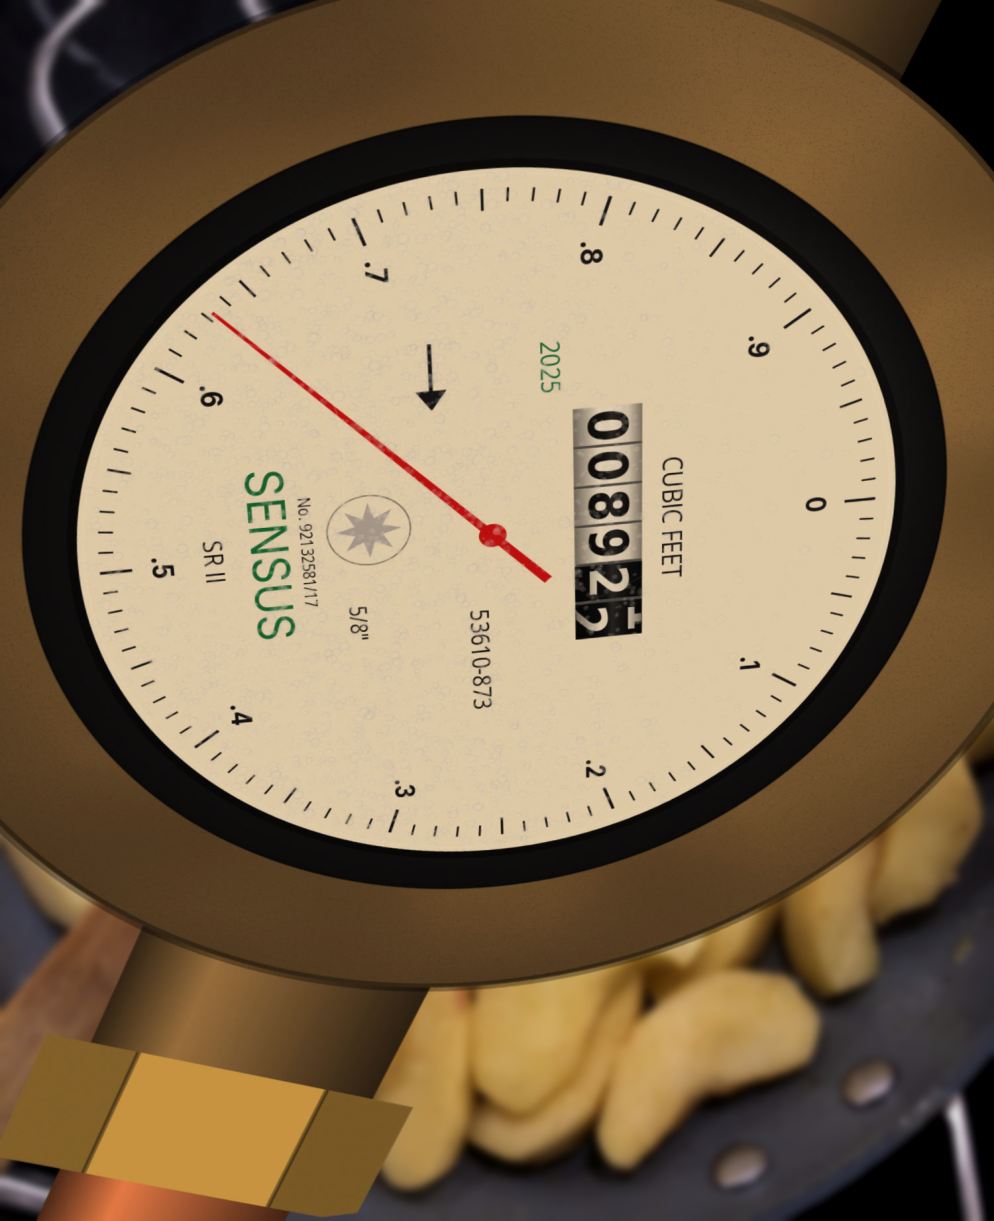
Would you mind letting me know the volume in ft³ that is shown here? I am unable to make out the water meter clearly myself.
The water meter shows 8921.63 ft³
